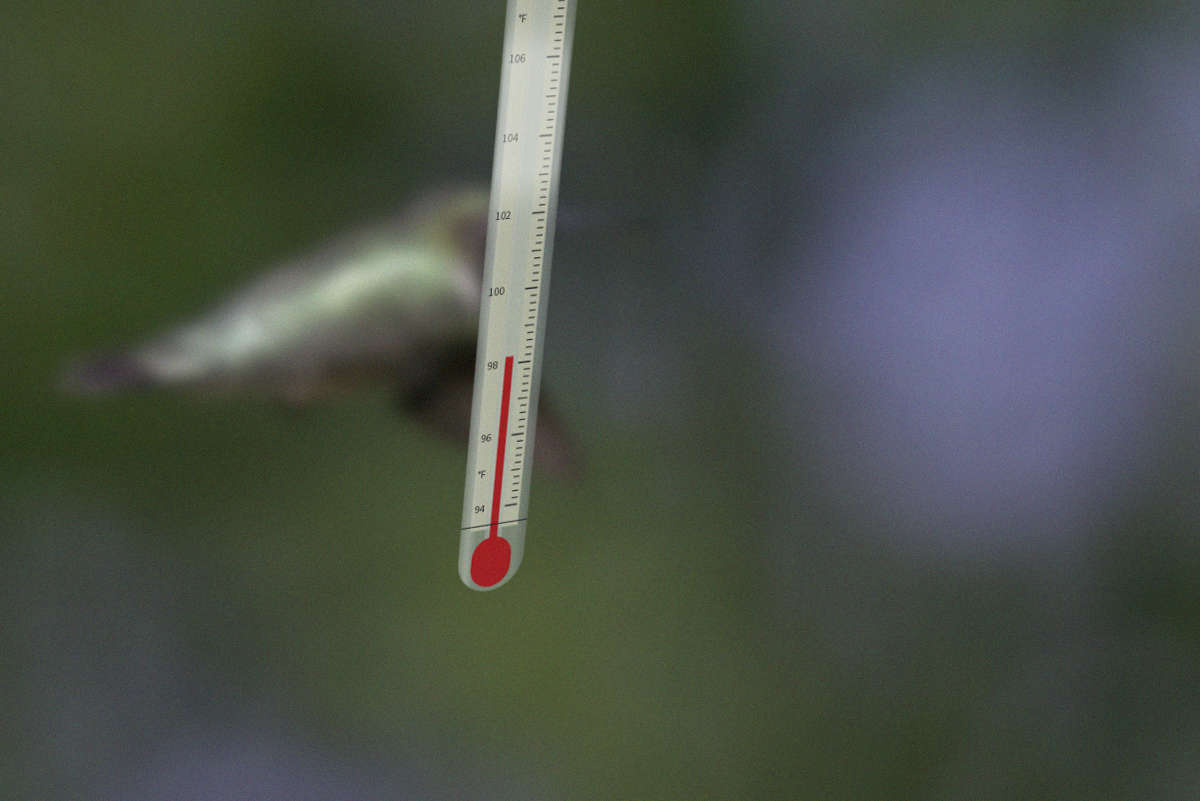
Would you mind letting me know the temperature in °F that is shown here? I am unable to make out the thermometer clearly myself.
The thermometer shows 98.2 °F
